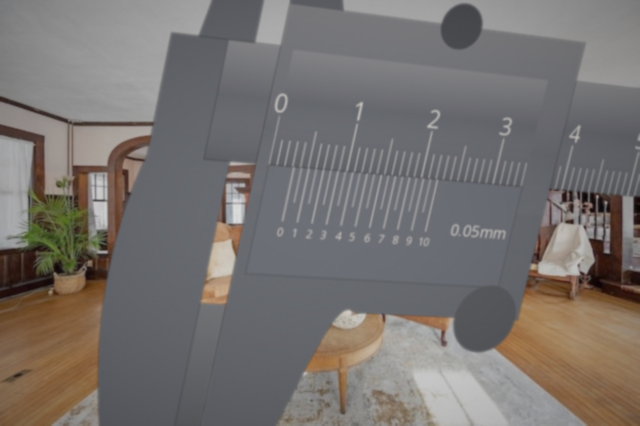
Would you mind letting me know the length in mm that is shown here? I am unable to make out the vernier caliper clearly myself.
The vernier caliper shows 3.2 mm
